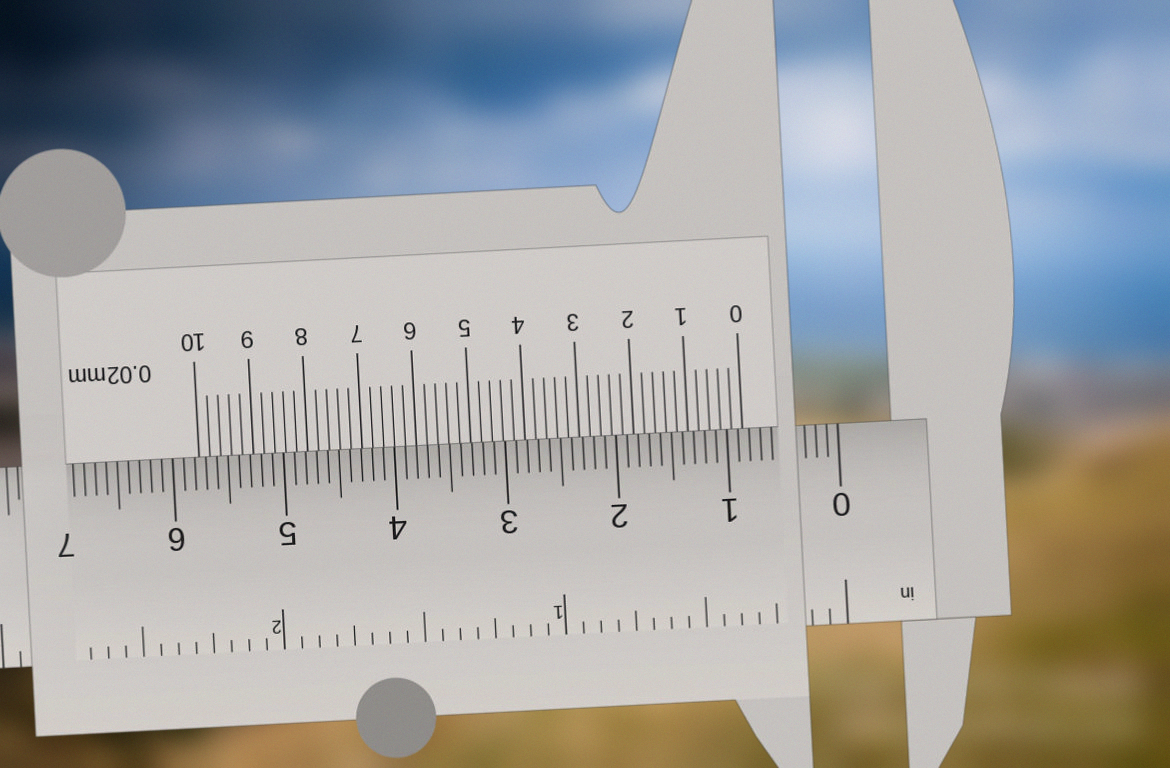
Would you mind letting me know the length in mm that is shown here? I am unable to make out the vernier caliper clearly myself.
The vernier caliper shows 8.6 mm
